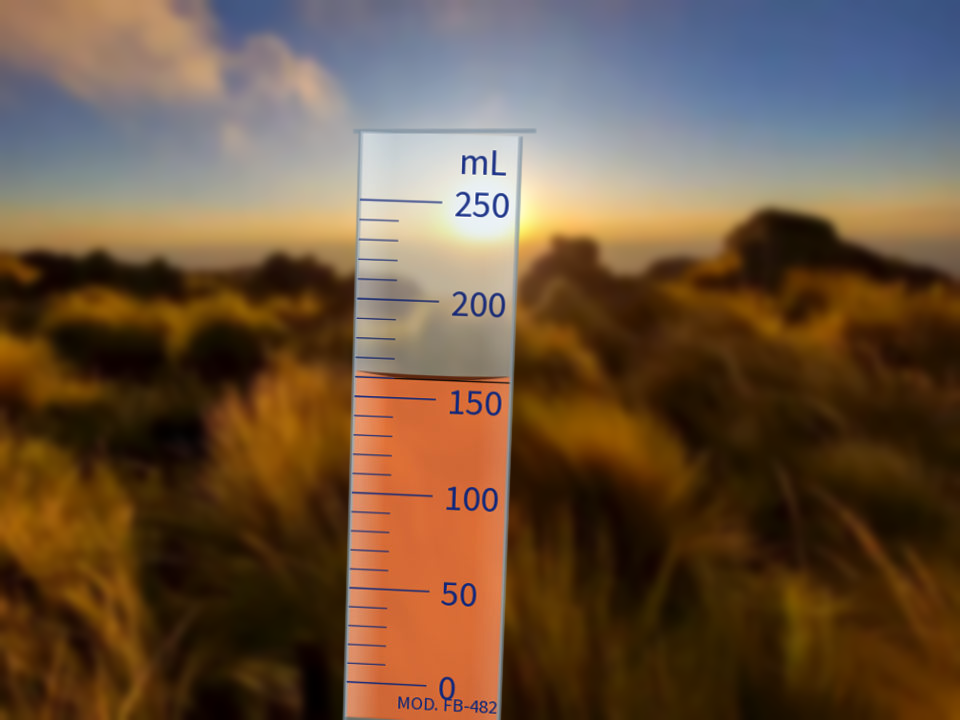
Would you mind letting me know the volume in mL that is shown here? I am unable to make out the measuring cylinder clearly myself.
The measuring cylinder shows 160 mL
